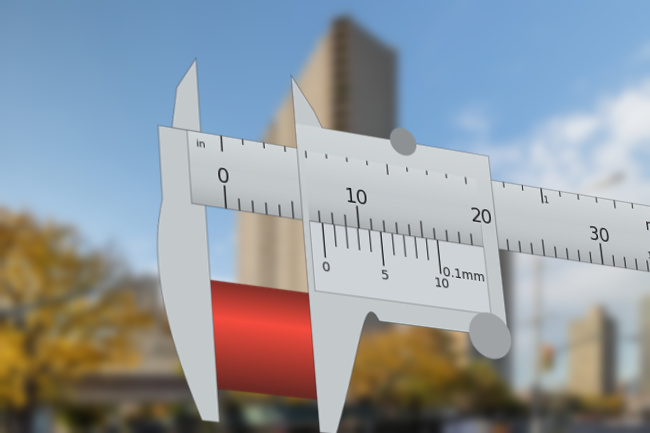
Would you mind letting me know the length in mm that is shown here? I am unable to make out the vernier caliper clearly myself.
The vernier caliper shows 7.2 mm
